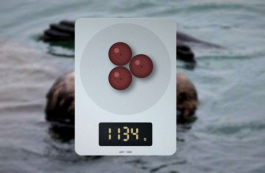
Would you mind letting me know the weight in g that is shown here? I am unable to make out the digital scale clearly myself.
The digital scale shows 1134 g
